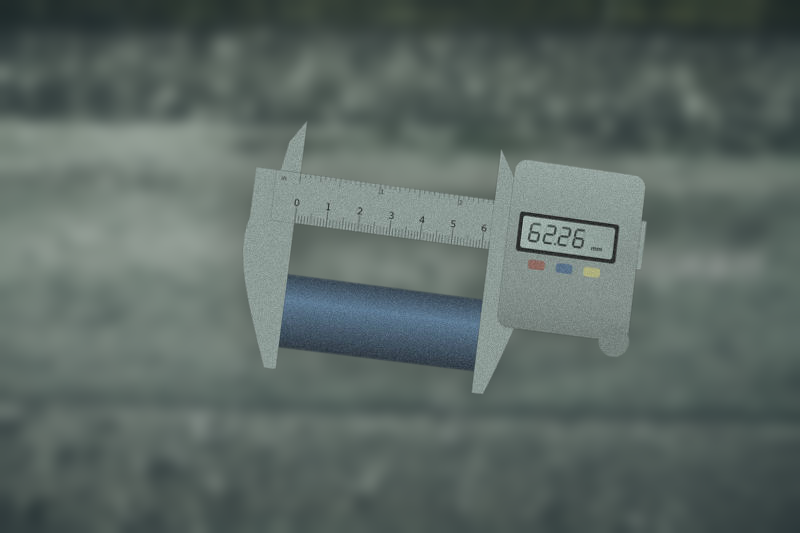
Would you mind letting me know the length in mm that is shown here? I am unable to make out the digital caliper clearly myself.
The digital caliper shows 62.26 mm
